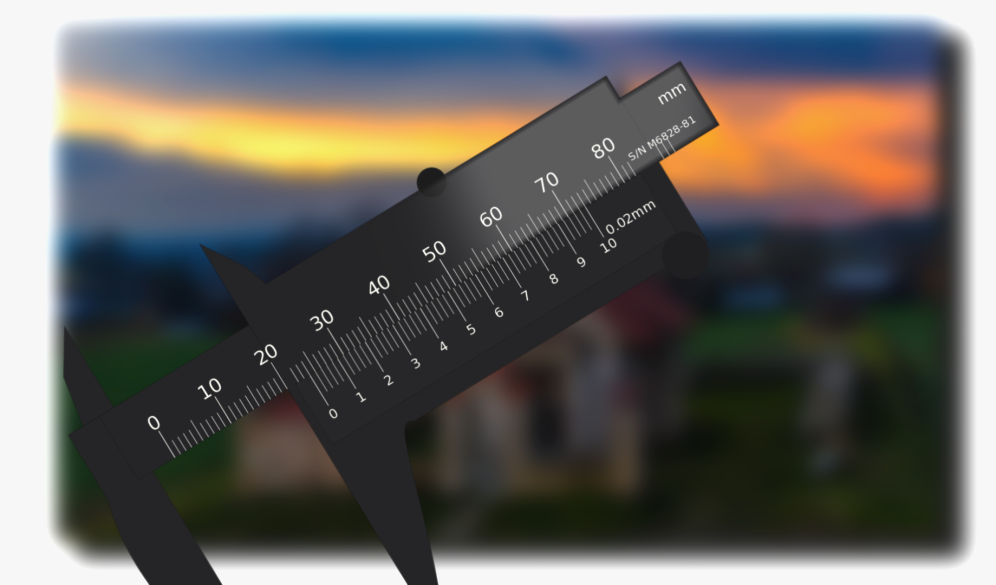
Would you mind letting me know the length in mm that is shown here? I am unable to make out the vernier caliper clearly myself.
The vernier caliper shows 24.0 mm
